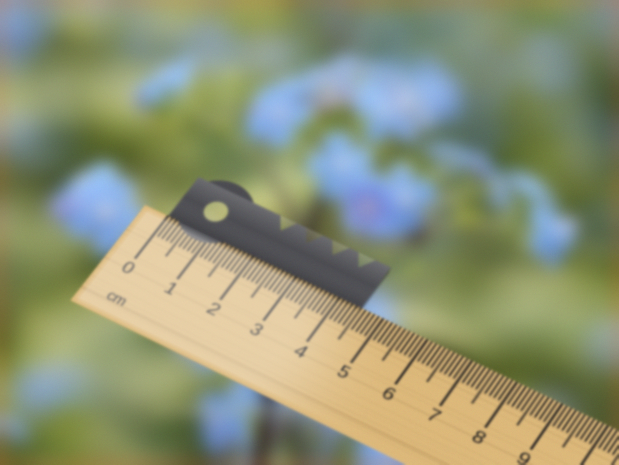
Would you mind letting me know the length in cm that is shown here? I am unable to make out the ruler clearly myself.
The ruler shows 4.5 cm
